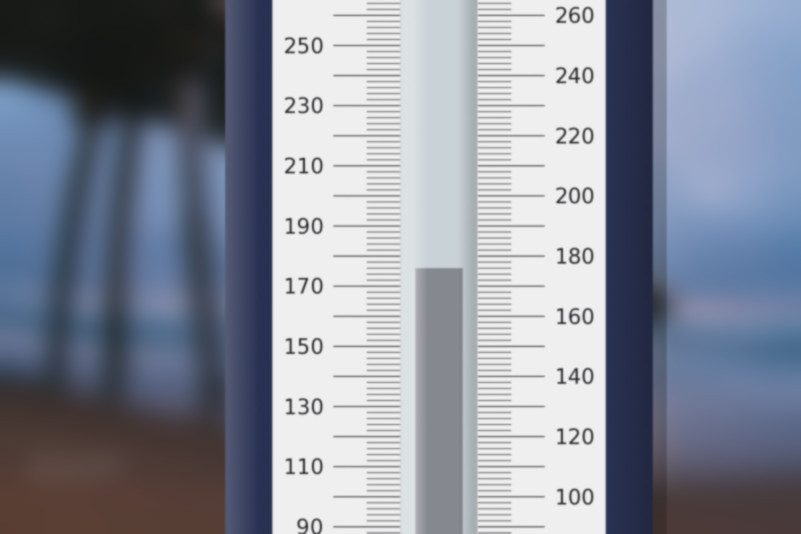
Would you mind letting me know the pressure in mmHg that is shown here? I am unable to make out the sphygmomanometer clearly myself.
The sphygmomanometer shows 176 mmHg
